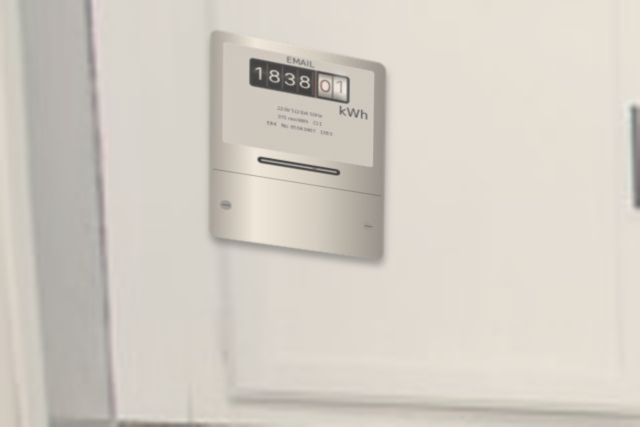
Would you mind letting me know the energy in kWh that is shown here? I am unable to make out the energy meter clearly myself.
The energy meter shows 1838.01 kWh
